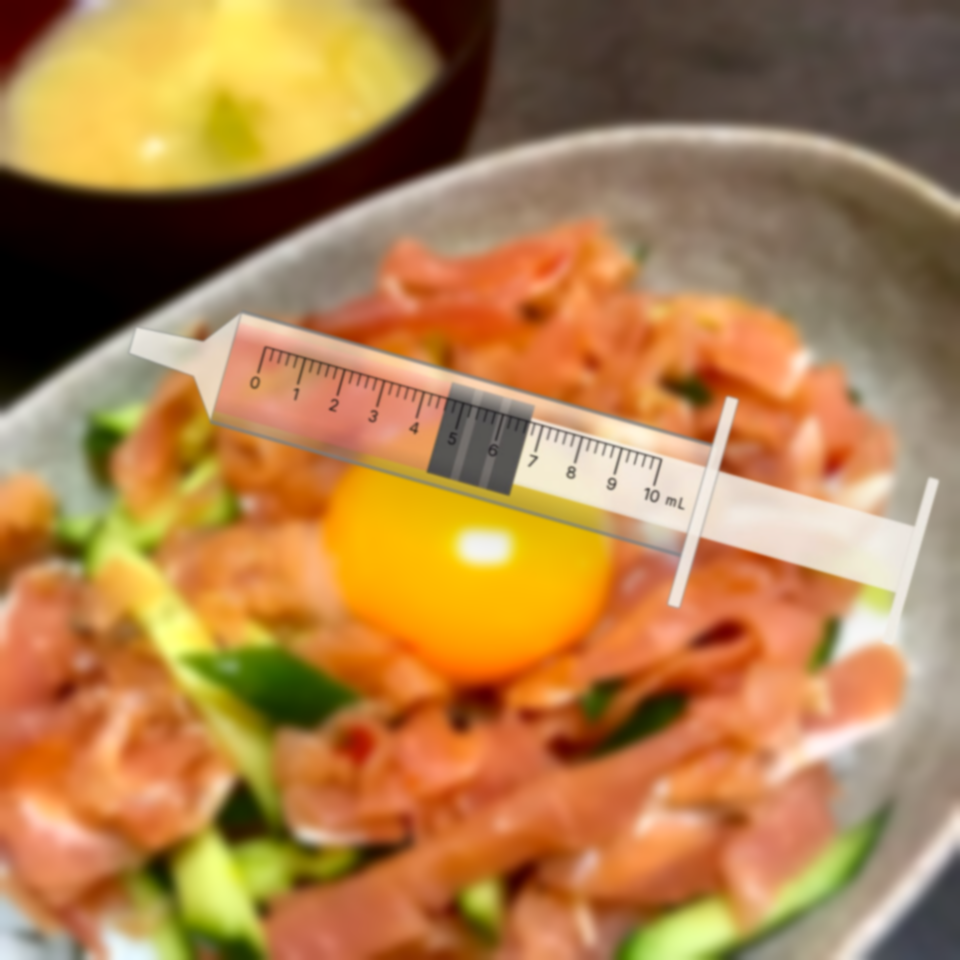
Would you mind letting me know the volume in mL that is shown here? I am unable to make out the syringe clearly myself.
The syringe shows 4.6 mL
